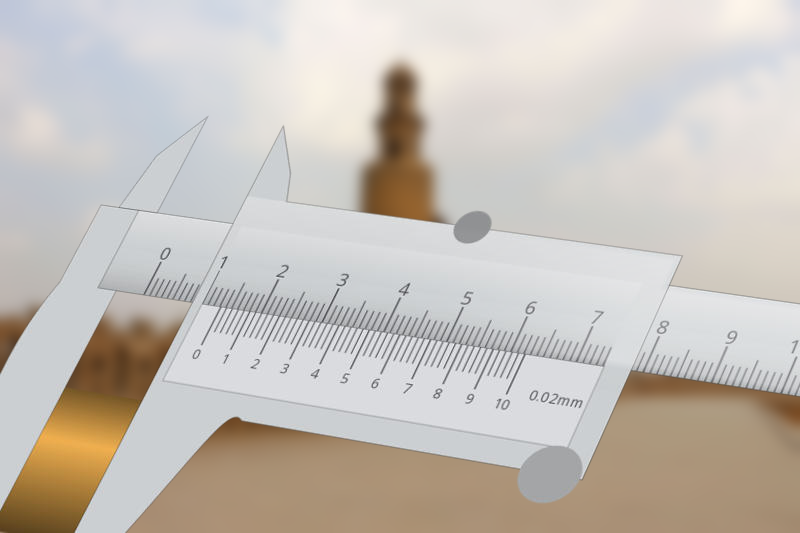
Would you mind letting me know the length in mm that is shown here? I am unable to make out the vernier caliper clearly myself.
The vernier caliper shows 13.2 mm
